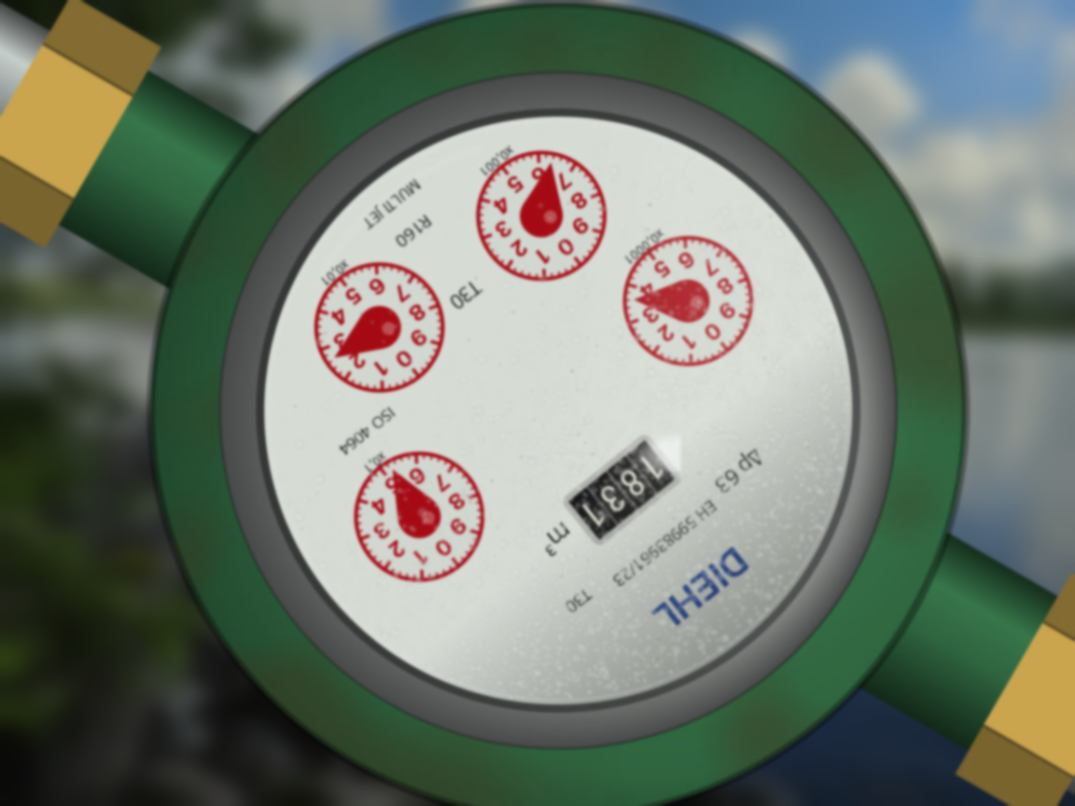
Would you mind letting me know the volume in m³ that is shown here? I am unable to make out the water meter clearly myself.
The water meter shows 1831.5263 m³
